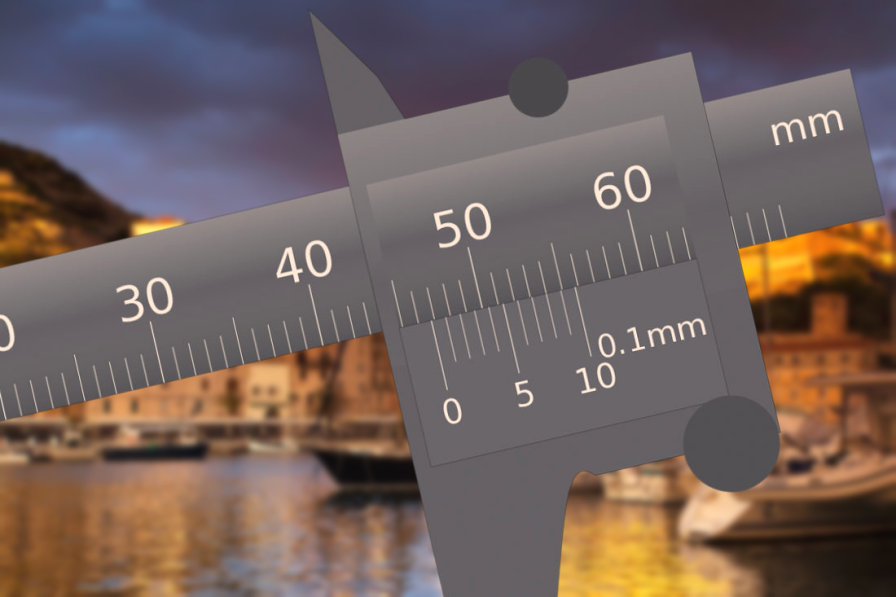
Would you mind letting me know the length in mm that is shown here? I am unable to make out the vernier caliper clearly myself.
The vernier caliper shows 46.8 mm
